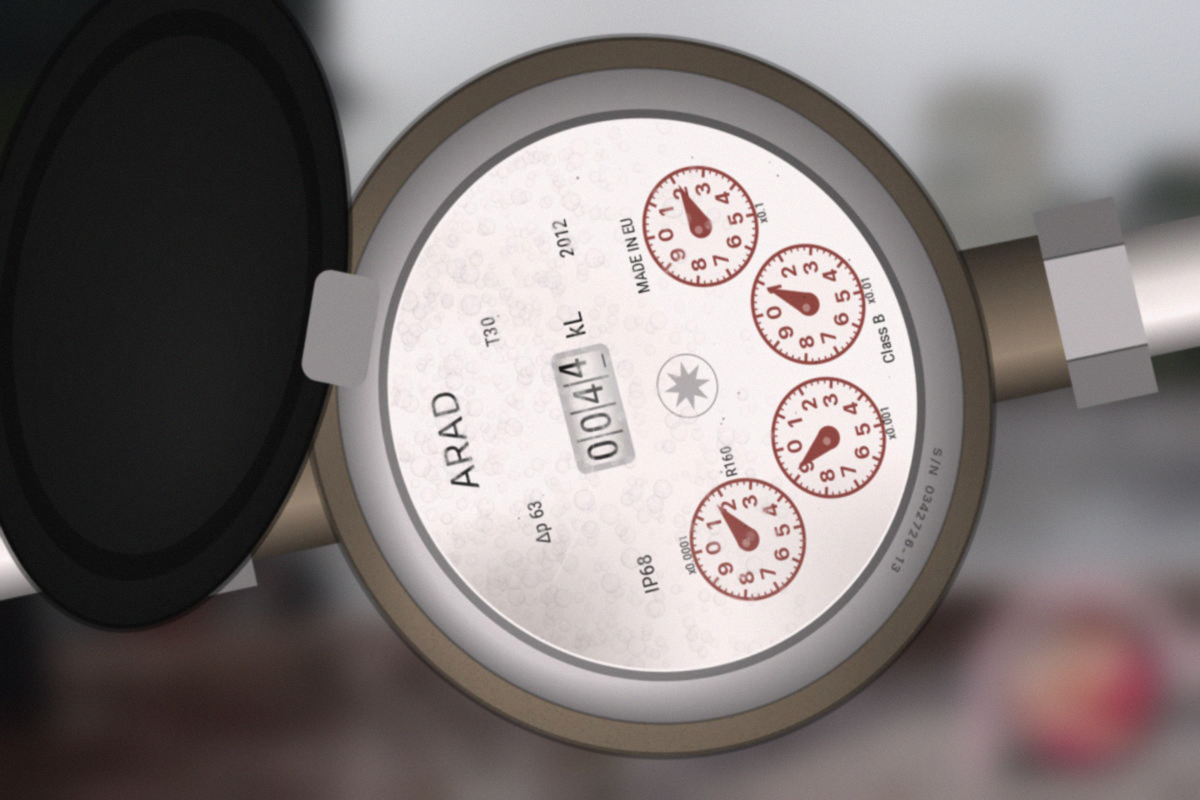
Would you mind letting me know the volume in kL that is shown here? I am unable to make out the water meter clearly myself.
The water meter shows 44.2091 kL
